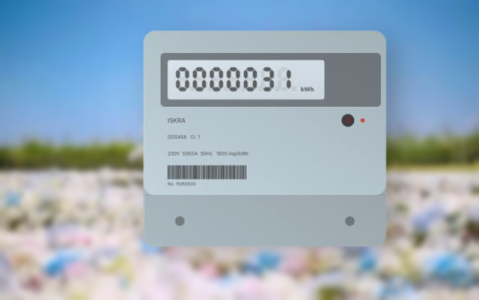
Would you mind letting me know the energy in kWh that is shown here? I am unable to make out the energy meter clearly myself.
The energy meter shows 31 kWh
